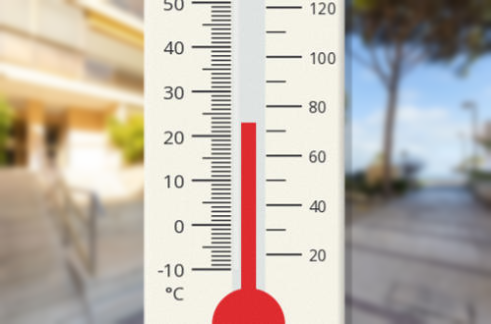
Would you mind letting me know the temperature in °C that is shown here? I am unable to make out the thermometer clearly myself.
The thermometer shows 23 °C
